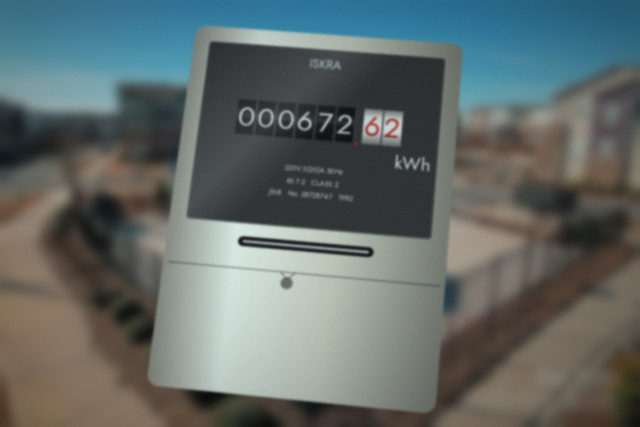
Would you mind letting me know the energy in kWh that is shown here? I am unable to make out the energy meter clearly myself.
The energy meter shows 672.62 kWh
